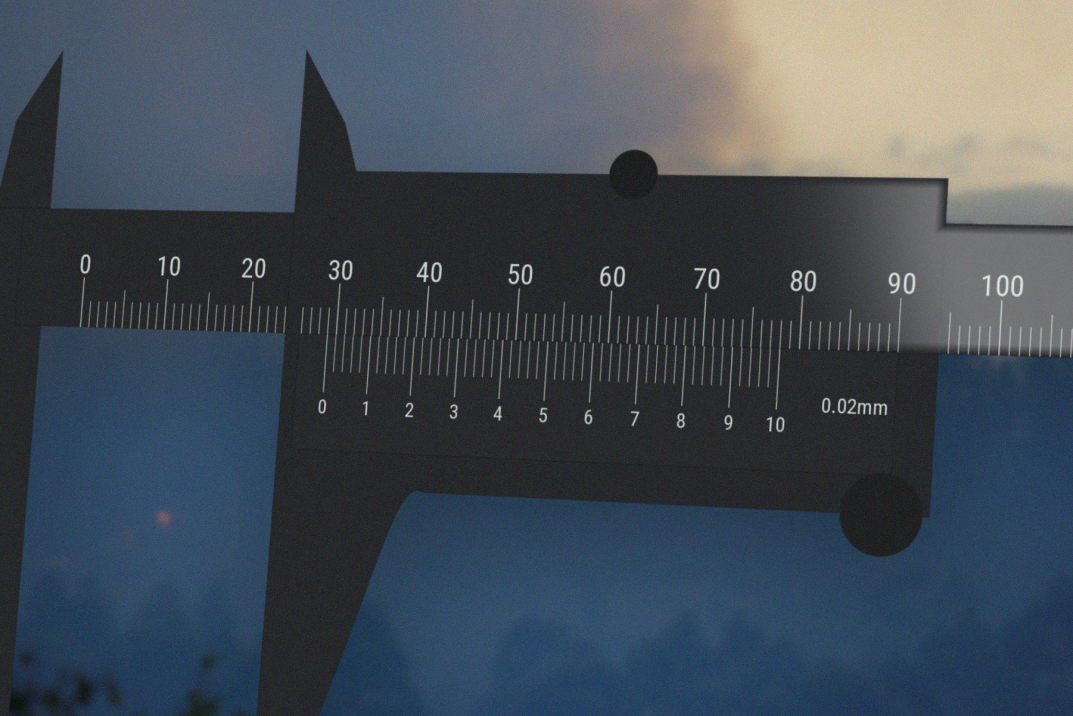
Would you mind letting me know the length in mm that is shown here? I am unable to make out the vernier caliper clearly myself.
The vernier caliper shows 29.0 mm
